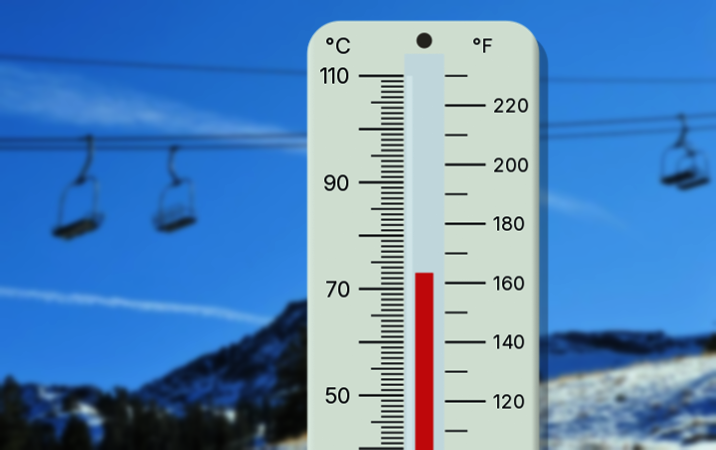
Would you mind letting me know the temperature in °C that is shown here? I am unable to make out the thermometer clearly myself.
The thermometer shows 73 °C
